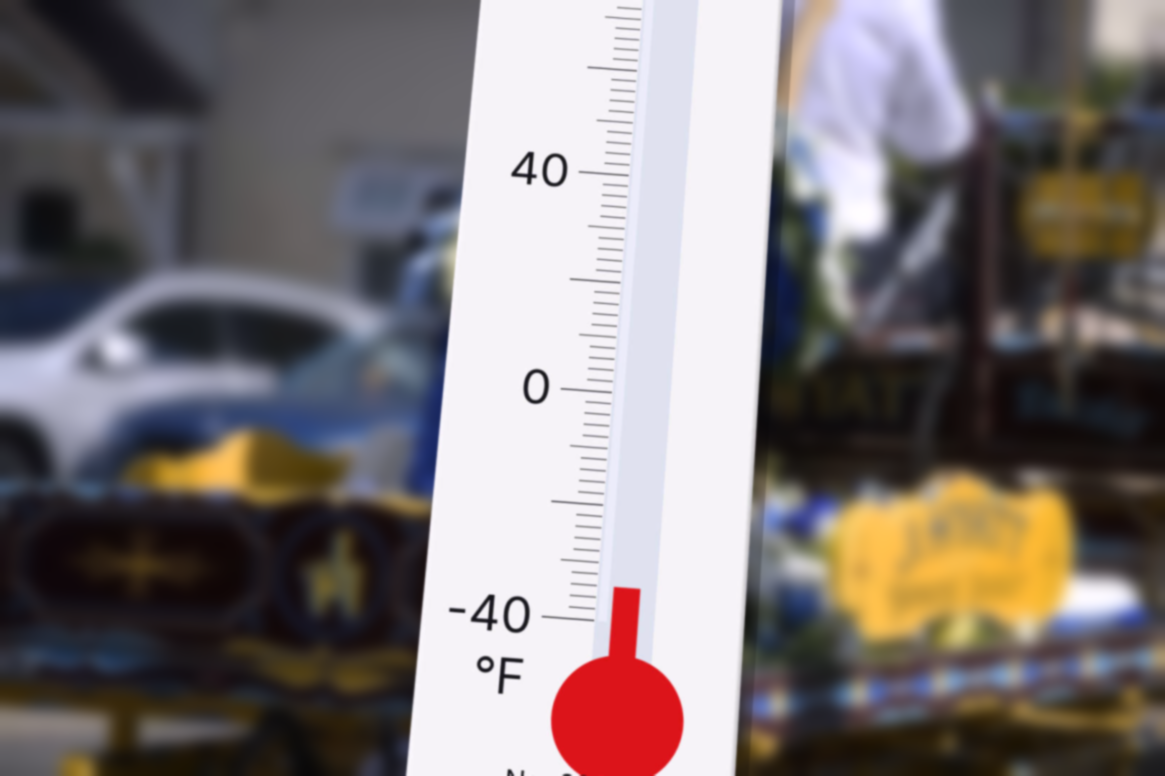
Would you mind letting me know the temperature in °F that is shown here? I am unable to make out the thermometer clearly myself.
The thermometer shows -34 °F
